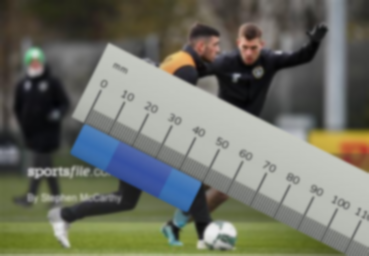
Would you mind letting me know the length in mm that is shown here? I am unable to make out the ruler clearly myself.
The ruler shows 50 mm
